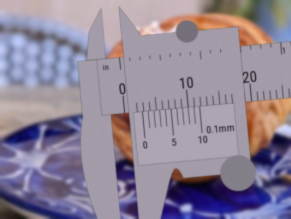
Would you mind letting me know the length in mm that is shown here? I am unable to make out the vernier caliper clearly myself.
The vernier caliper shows 2.8 mm
